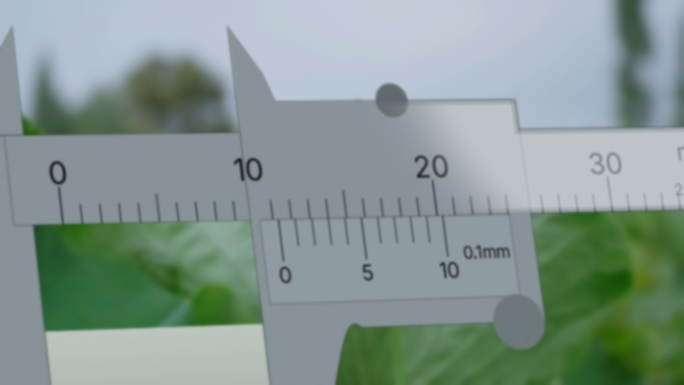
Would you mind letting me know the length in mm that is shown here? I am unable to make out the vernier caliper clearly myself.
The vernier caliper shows 11.3 mm
